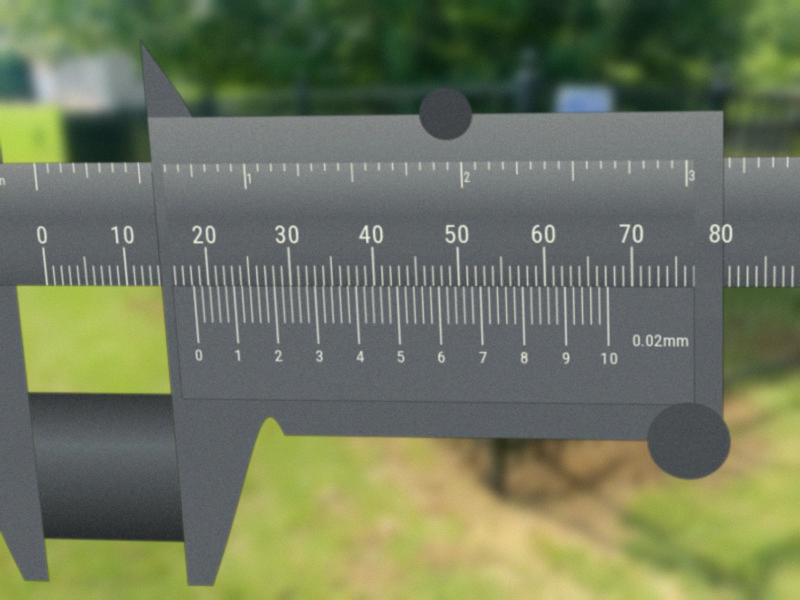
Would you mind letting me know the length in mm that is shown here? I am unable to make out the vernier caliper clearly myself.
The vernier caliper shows 18.2 mm
